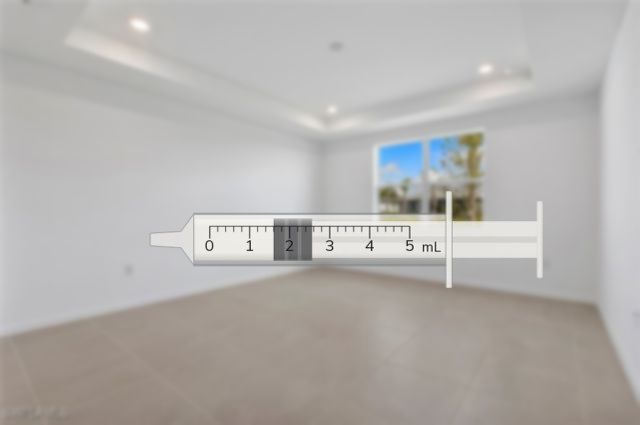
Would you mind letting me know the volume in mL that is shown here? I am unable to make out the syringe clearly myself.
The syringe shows 1.6 mL
